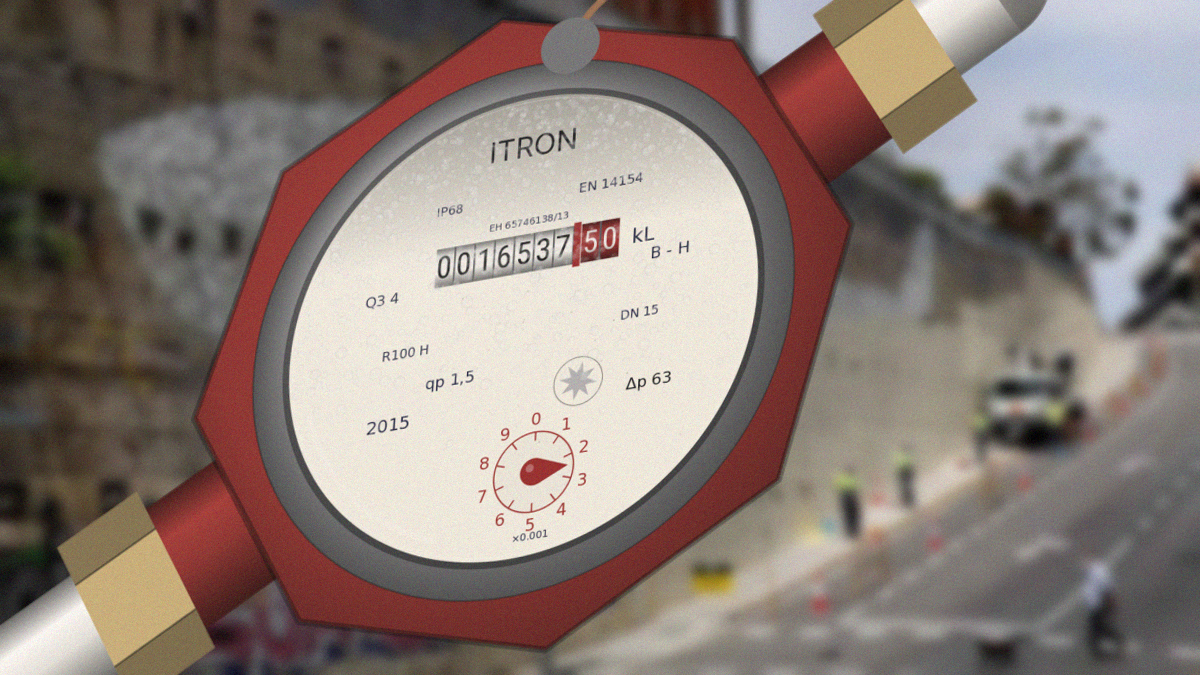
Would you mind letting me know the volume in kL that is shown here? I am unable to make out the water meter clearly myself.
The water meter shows 16537.502 kL
